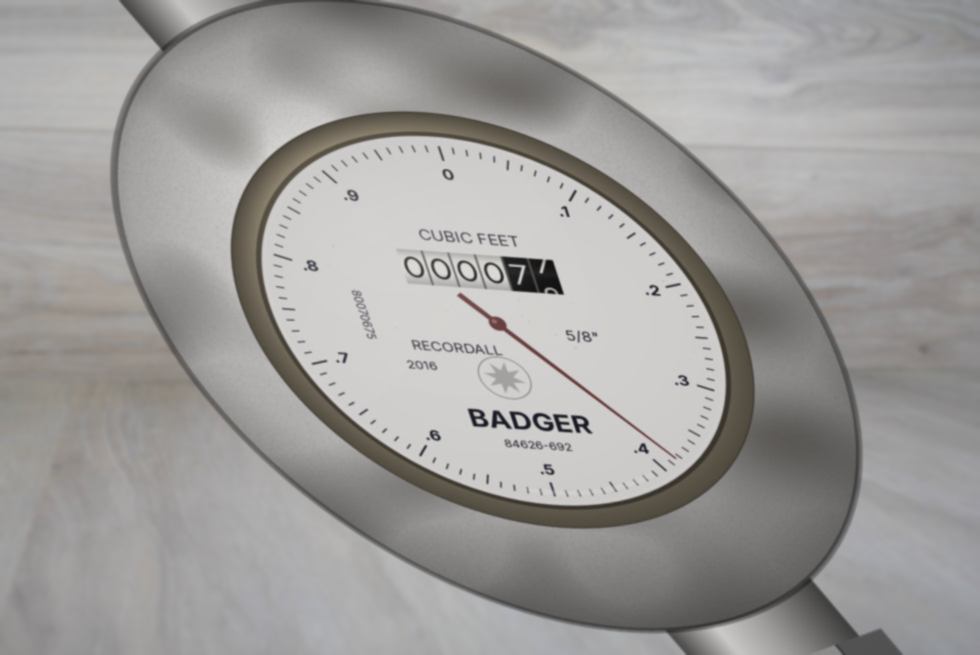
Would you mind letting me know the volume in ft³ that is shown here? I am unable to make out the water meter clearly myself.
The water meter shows 77.38 ft³
